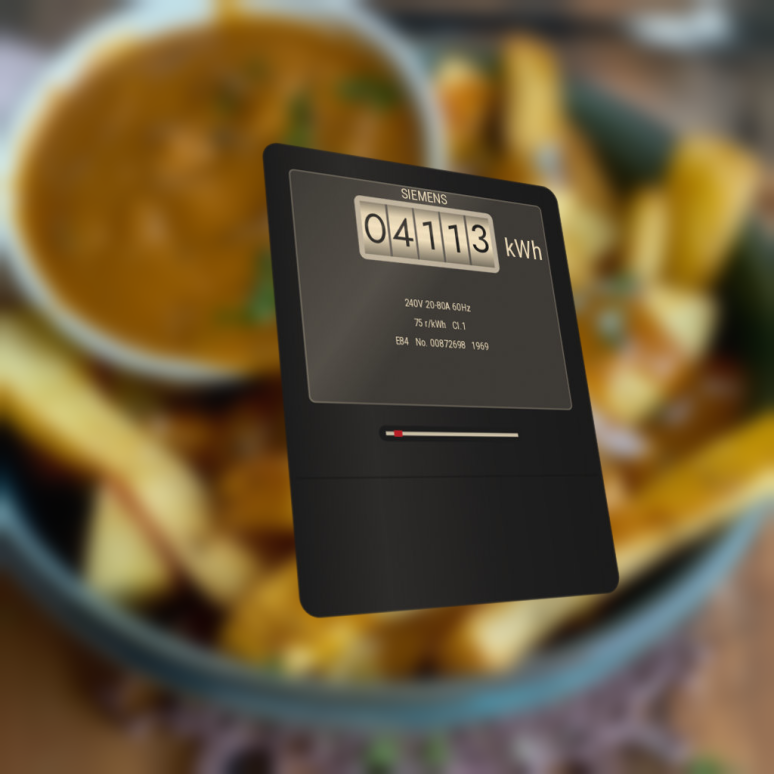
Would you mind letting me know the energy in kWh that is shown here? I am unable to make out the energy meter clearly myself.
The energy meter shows 4113 kWh
